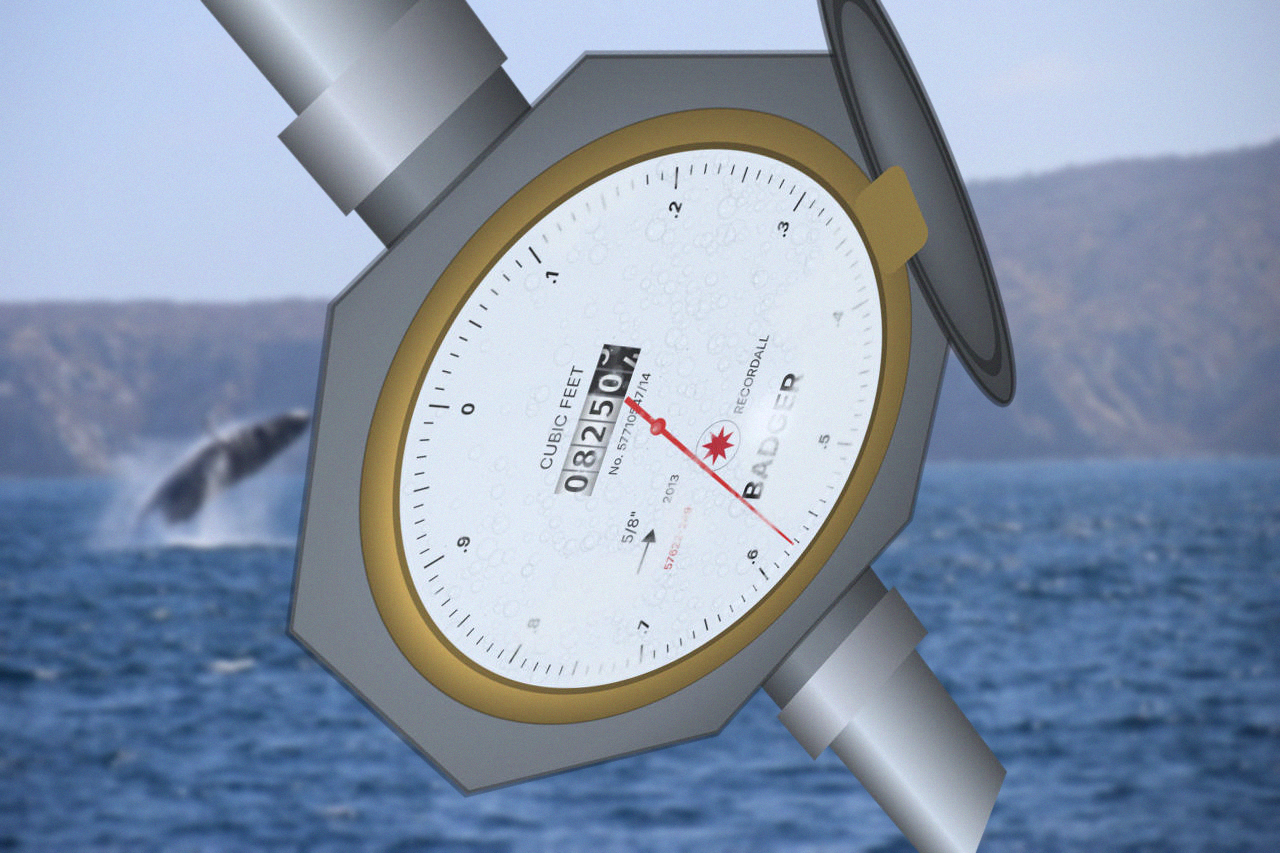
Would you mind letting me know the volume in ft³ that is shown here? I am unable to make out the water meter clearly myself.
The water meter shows 82503.57 ft³
